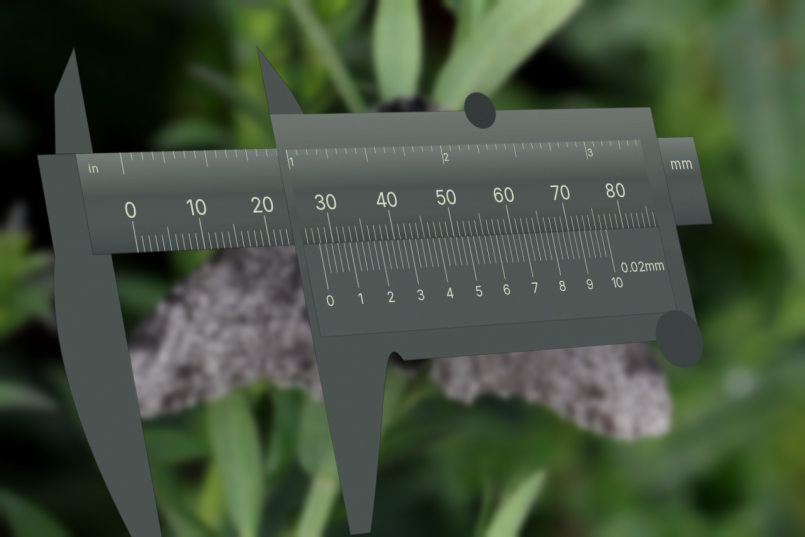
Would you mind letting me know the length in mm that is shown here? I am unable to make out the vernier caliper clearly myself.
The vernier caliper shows 27.8 mm
